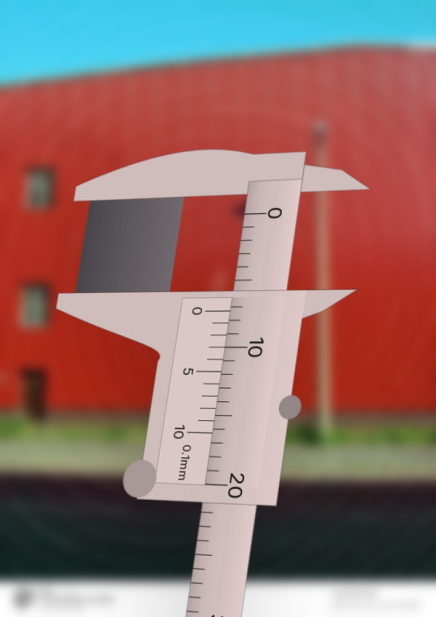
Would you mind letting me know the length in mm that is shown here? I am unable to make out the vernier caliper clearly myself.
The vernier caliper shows 7.3 mm
